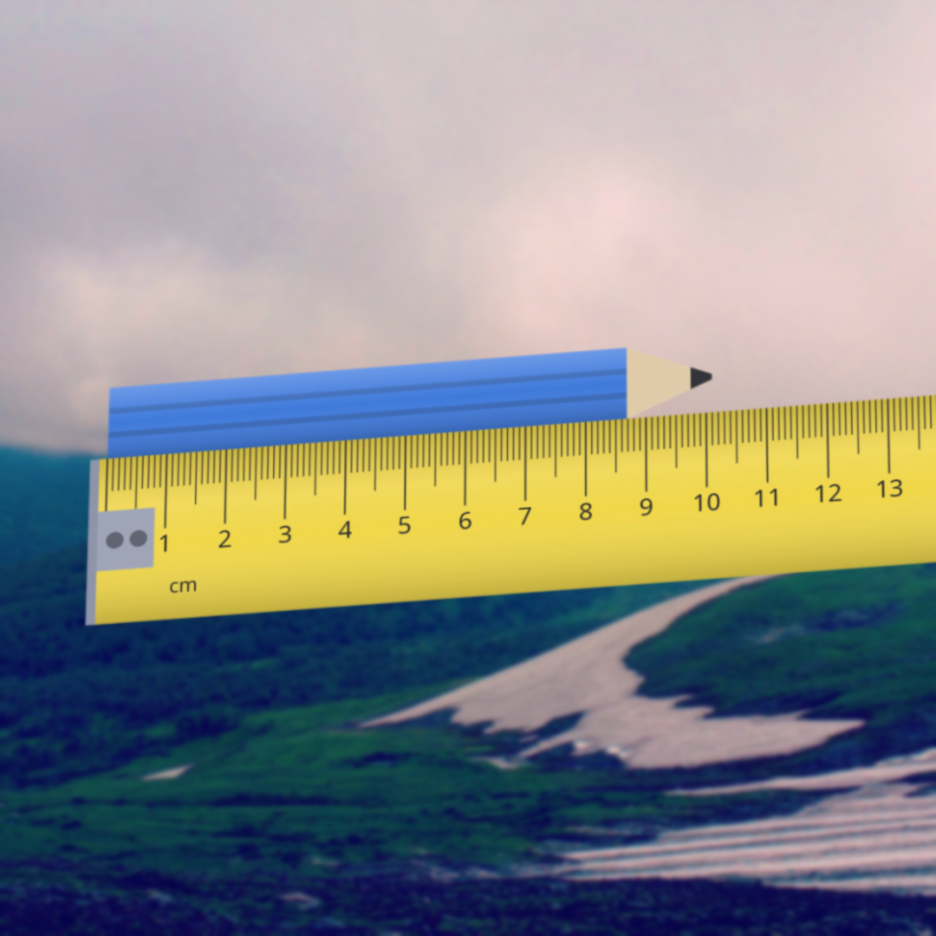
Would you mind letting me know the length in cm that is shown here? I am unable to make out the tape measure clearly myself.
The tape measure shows 10.1 cm
